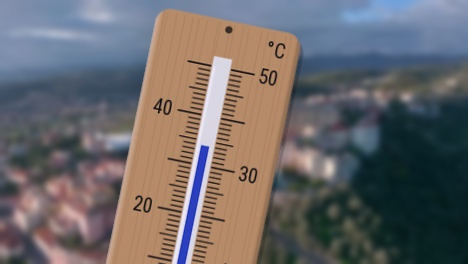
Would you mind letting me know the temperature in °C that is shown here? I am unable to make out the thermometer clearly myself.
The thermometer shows 34 °C
